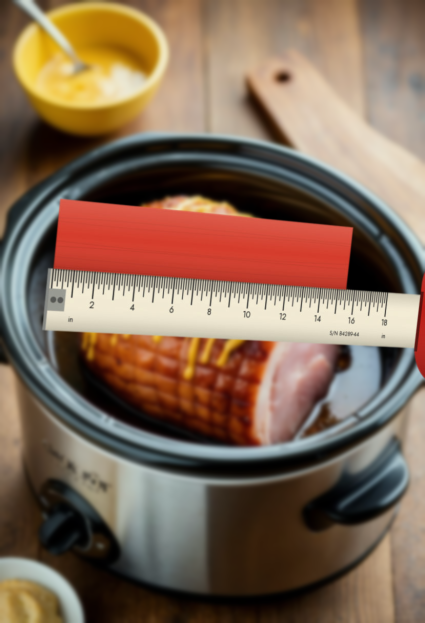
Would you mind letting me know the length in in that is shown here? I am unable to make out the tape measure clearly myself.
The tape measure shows 15.5 in
